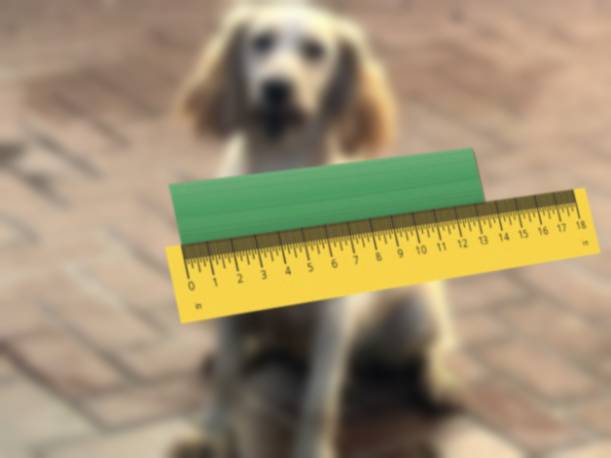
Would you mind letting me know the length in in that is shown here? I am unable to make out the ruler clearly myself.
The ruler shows 13.5 in
